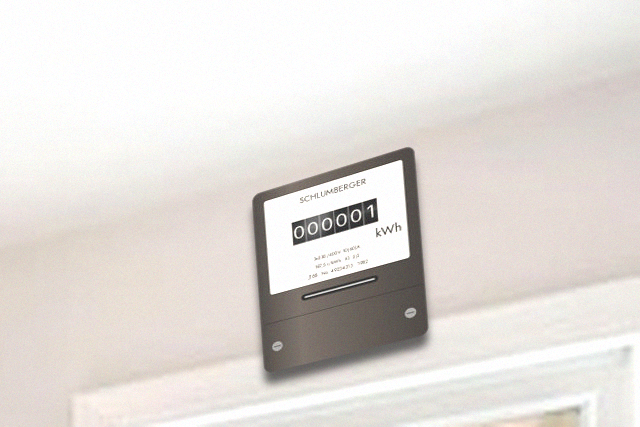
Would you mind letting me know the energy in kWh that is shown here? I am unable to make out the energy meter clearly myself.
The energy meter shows 1 kWh
